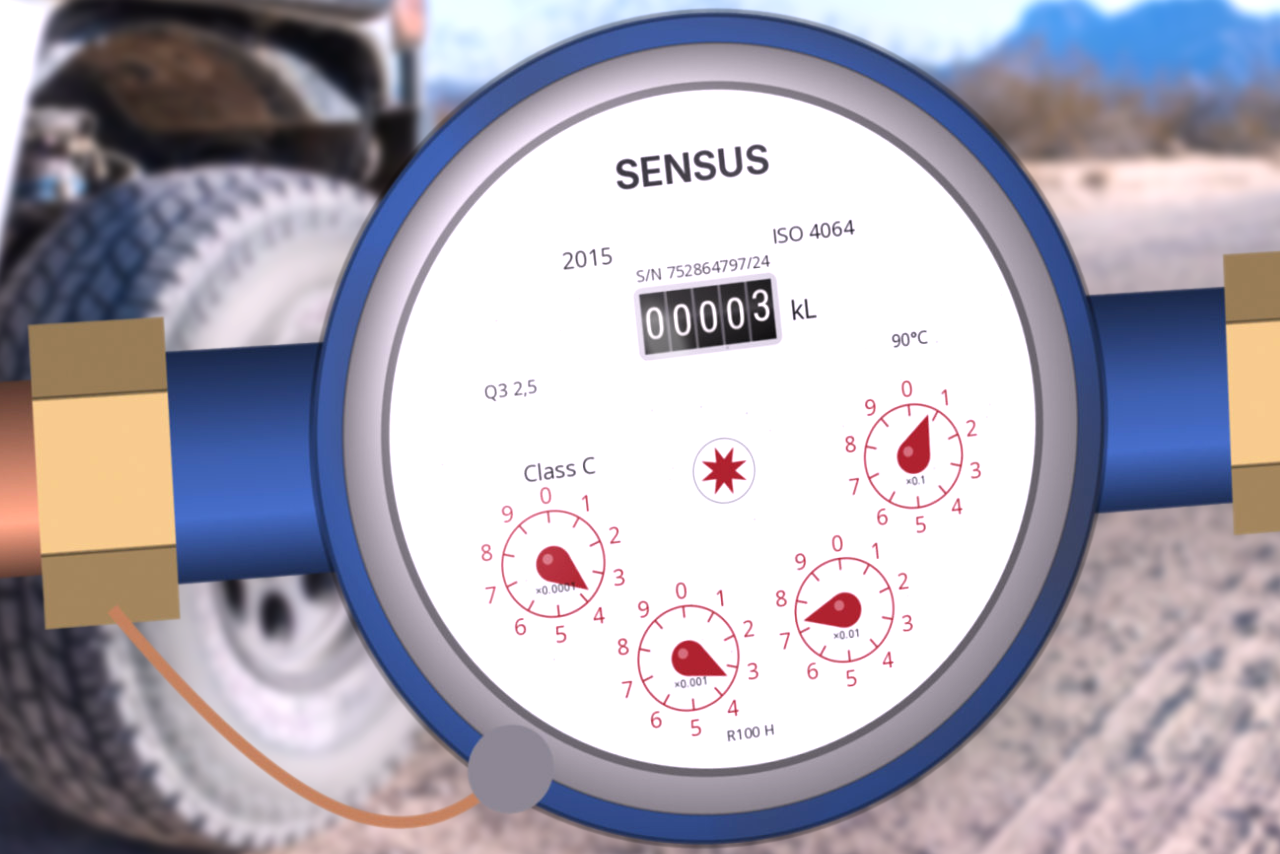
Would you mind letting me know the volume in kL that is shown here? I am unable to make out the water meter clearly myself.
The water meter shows 3.0733 kL
